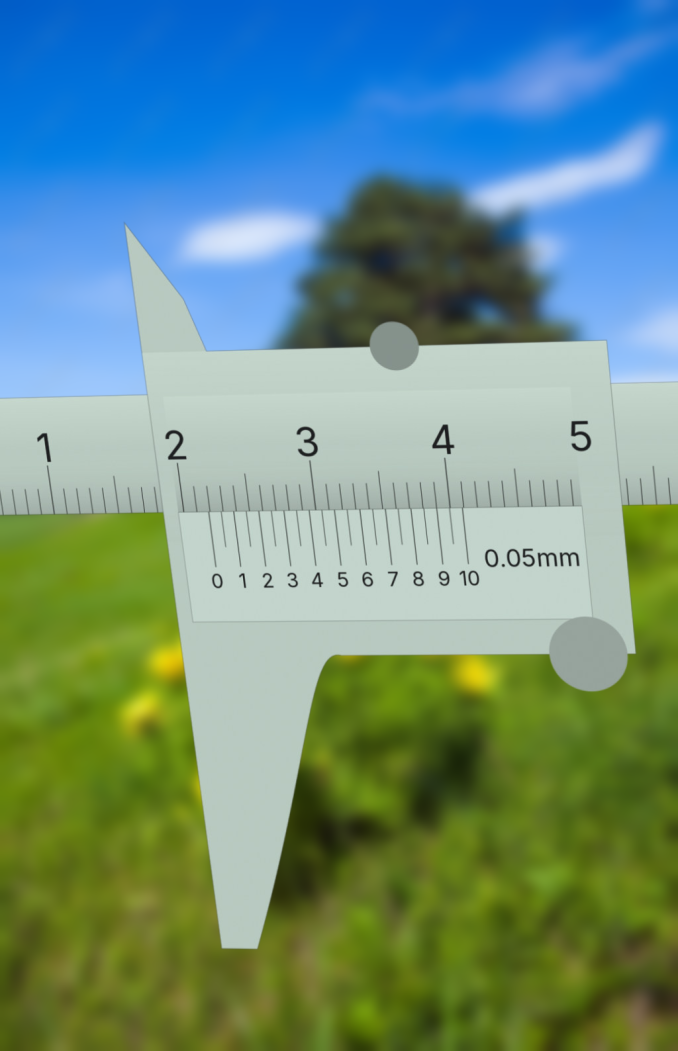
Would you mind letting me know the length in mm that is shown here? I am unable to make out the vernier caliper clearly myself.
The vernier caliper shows 21.9 mm
